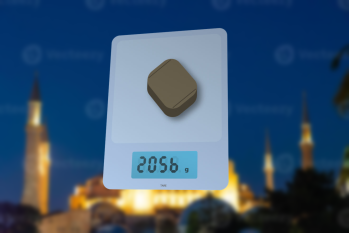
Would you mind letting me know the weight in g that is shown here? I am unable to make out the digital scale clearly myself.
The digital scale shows 2056 g
